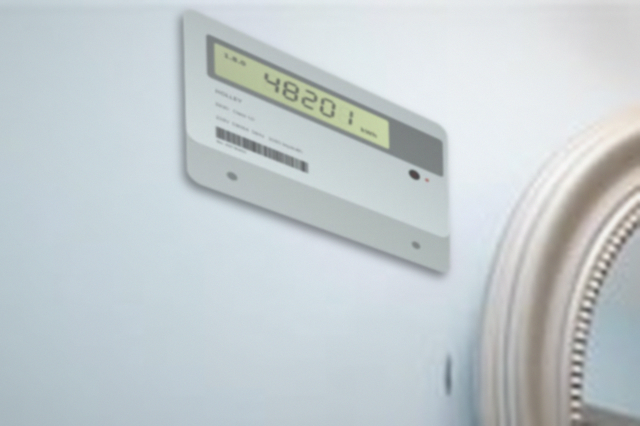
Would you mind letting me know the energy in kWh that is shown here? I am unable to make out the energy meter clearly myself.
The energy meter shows 48201 kWh
